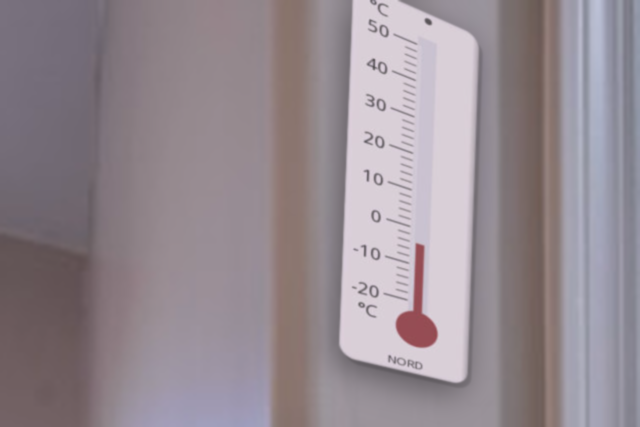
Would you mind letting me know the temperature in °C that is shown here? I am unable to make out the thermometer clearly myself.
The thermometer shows -4 °C
